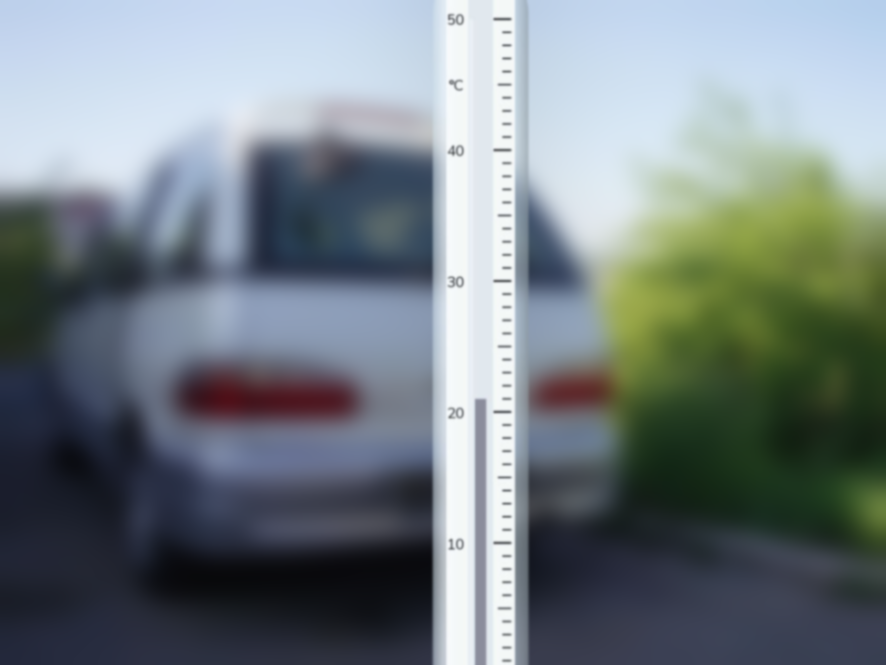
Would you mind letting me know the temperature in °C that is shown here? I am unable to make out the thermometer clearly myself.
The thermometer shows 21 °C
